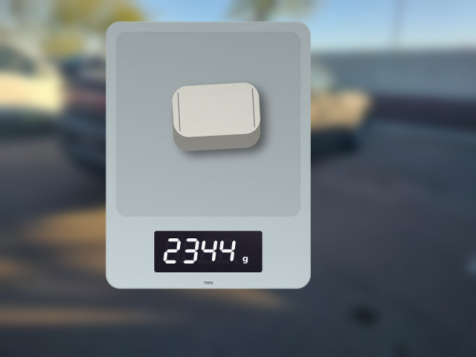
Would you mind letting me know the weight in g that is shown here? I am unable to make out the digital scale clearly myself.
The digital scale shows 2344 g
